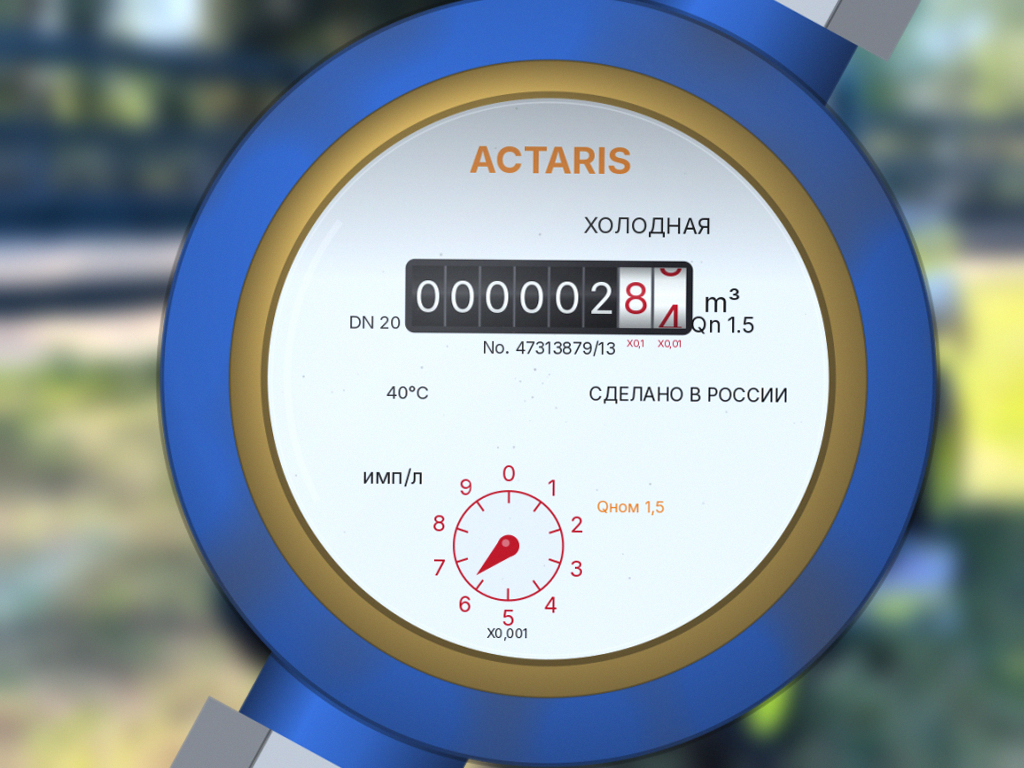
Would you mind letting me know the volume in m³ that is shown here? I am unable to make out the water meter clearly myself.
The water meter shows 2.836 m³
